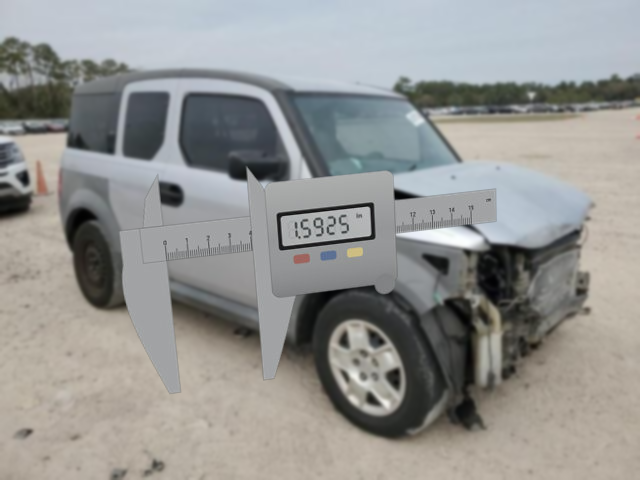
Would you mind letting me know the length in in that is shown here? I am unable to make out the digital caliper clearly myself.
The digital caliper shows 1.5925 in
